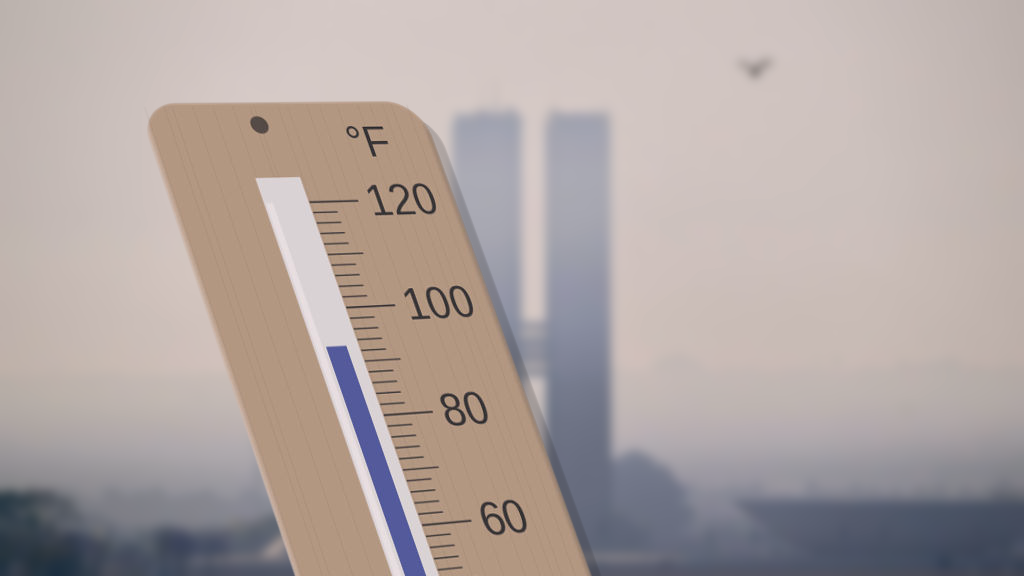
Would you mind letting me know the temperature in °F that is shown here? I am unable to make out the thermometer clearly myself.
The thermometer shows 93 °F
